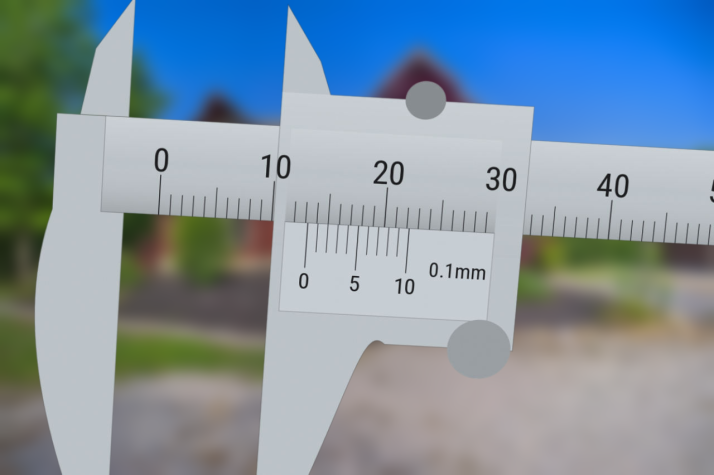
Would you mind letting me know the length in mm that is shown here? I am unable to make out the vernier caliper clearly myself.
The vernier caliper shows 13.2 mm
